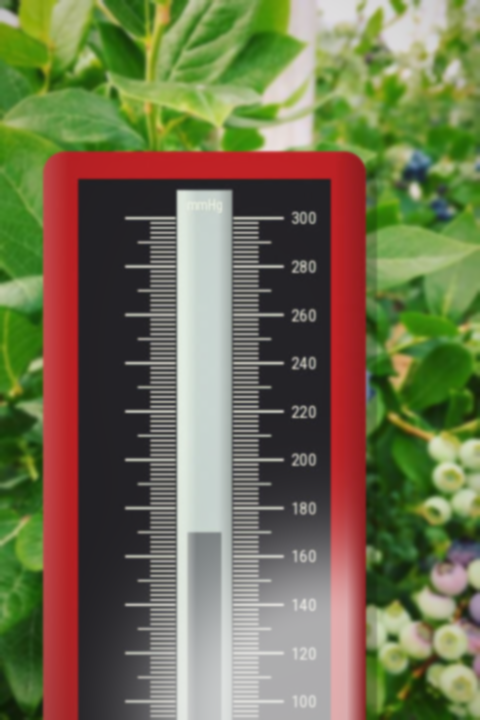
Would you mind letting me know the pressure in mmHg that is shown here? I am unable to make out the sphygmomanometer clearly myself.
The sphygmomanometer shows 170 mmHg
